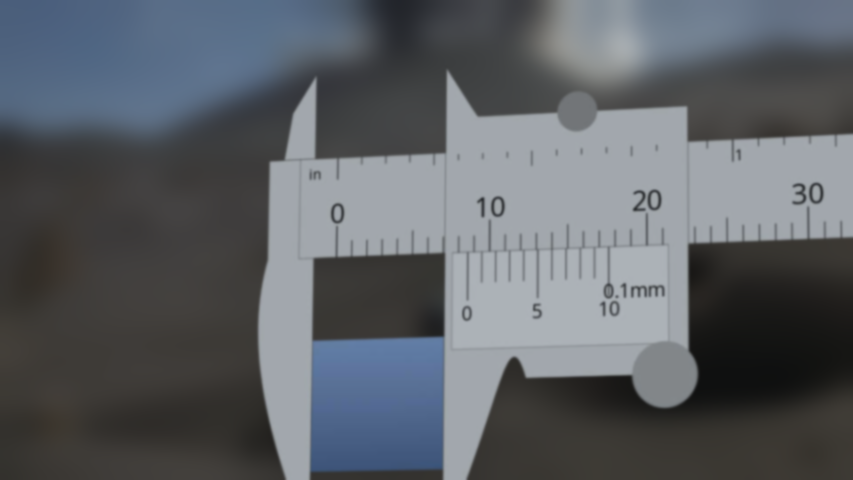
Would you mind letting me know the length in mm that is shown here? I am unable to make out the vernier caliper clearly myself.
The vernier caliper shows 8.6 mm
